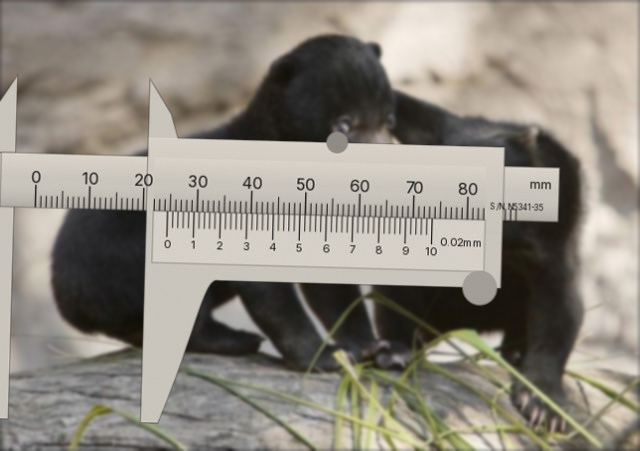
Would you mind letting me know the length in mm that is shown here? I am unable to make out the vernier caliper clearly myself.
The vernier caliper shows 24.5 mm
